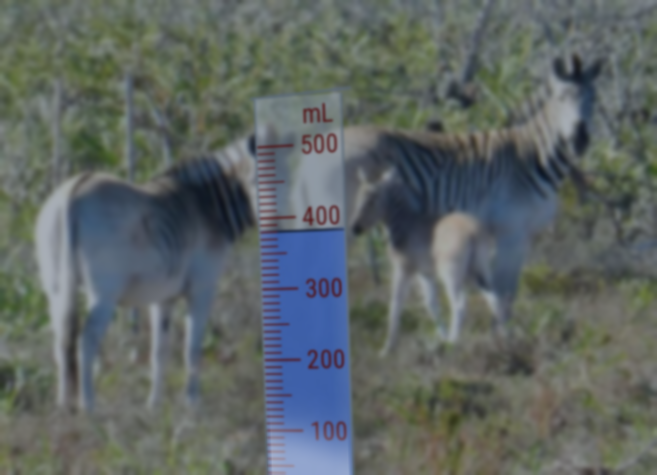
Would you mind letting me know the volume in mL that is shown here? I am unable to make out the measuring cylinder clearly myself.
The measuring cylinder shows 380 mL
